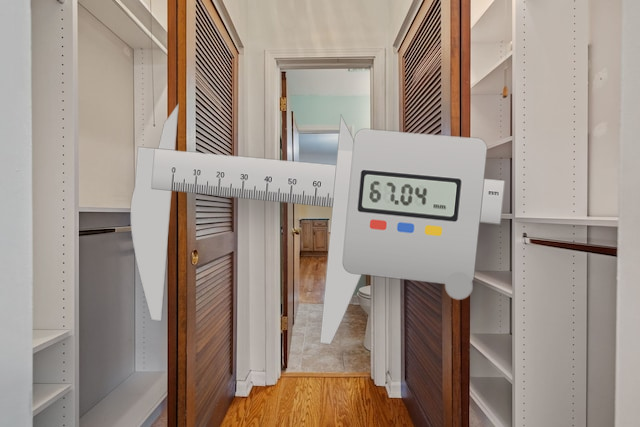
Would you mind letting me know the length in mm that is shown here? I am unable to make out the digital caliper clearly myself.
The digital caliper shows 67.04 mm
